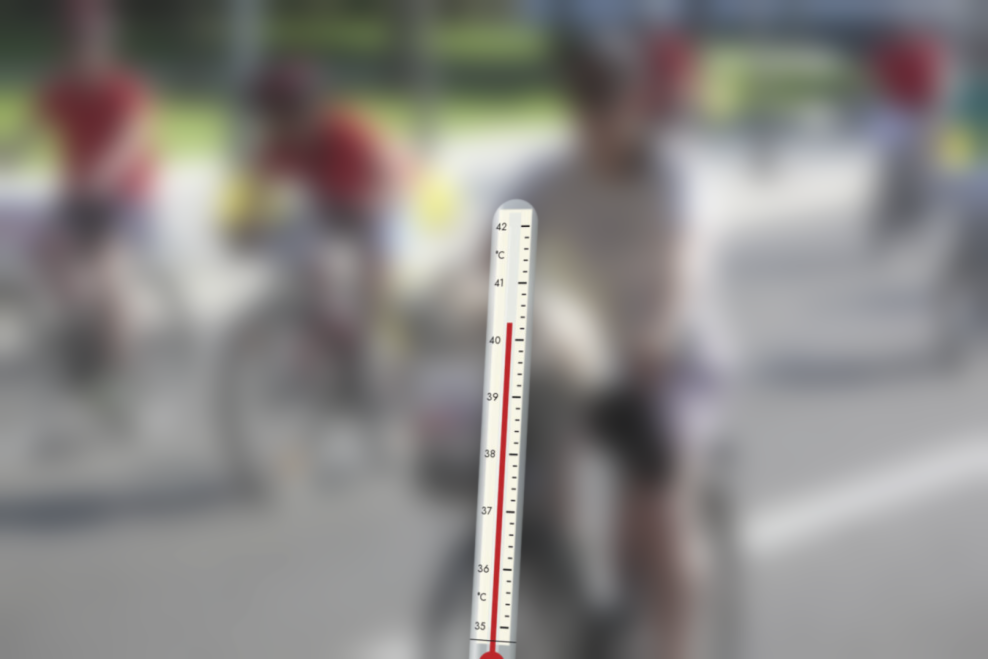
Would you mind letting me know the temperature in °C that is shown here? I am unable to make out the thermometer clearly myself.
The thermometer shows 40.3 °C
